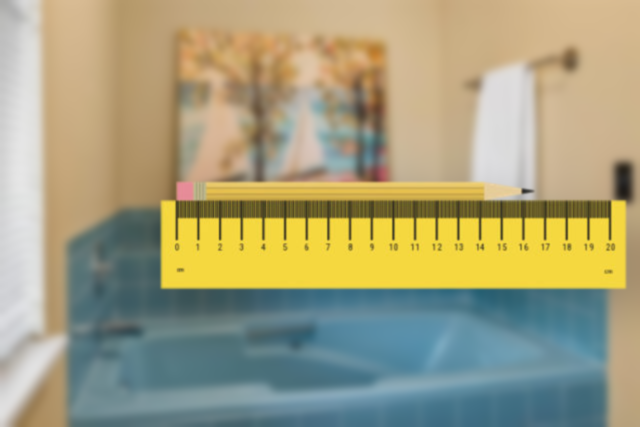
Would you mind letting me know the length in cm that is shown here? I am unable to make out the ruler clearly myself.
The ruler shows 16.5 cm
